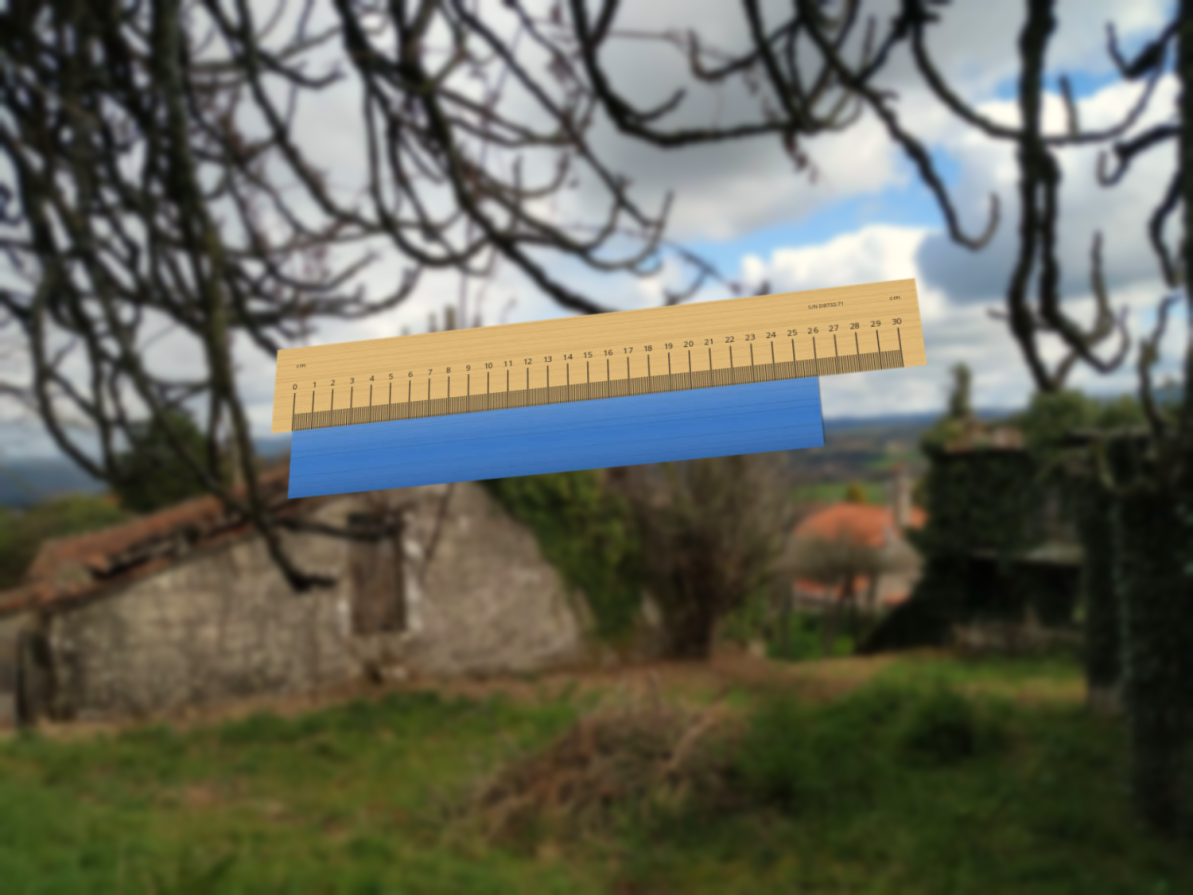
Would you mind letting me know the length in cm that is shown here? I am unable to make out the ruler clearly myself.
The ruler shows 26 cm
